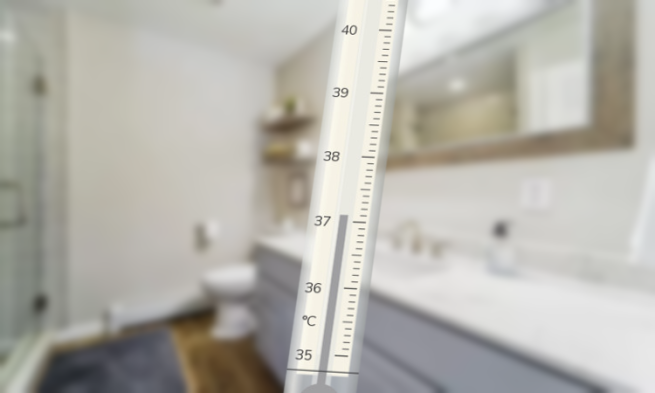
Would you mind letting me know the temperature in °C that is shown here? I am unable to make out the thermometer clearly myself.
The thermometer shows 37.1 °C
